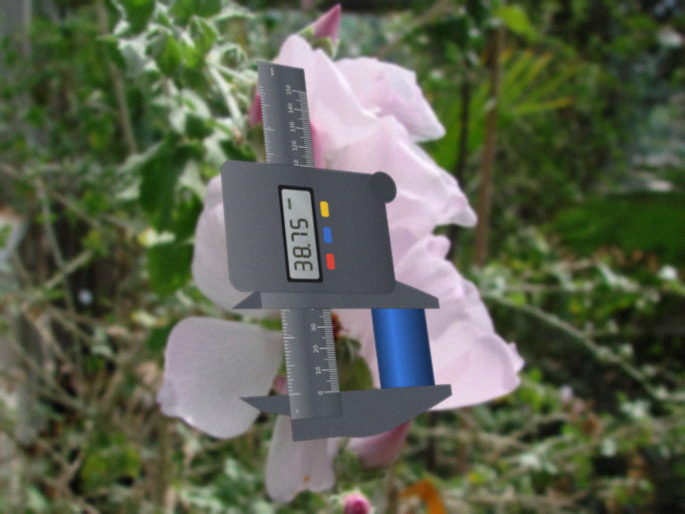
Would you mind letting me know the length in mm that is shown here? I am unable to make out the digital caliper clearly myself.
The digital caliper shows 38.75 mm
